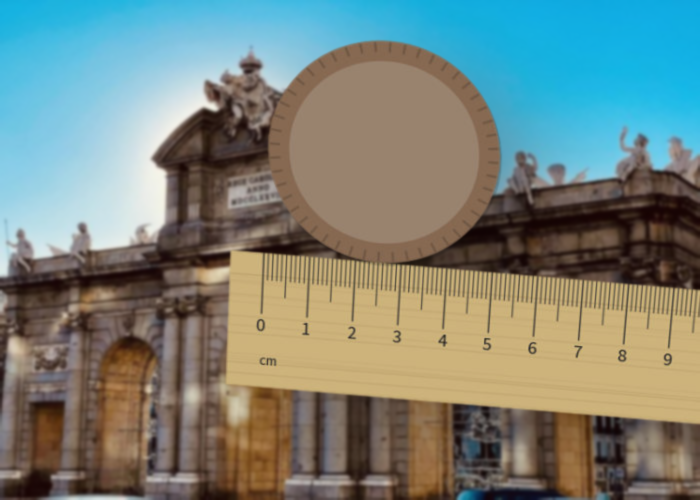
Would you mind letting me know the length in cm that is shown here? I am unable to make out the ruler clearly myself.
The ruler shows 5 cm
